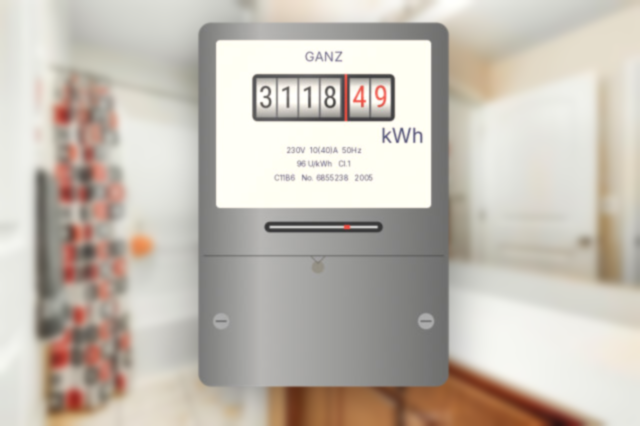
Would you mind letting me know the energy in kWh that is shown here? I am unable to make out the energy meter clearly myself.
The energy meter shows 3118.49 kWh
